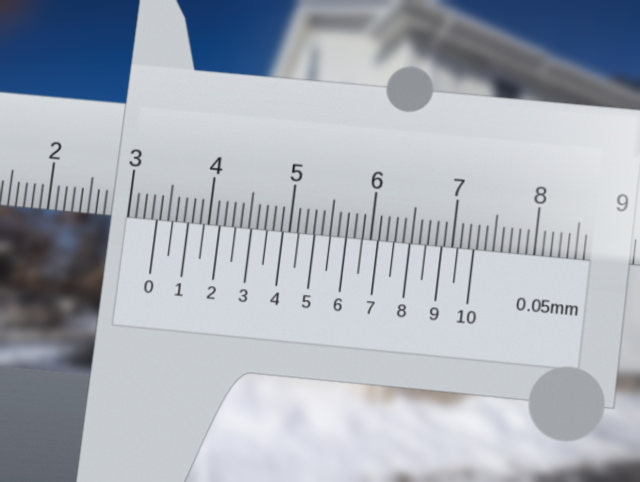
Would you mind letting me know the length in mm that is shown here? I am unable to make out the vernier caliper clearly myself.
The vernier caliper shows 33.6 mm
